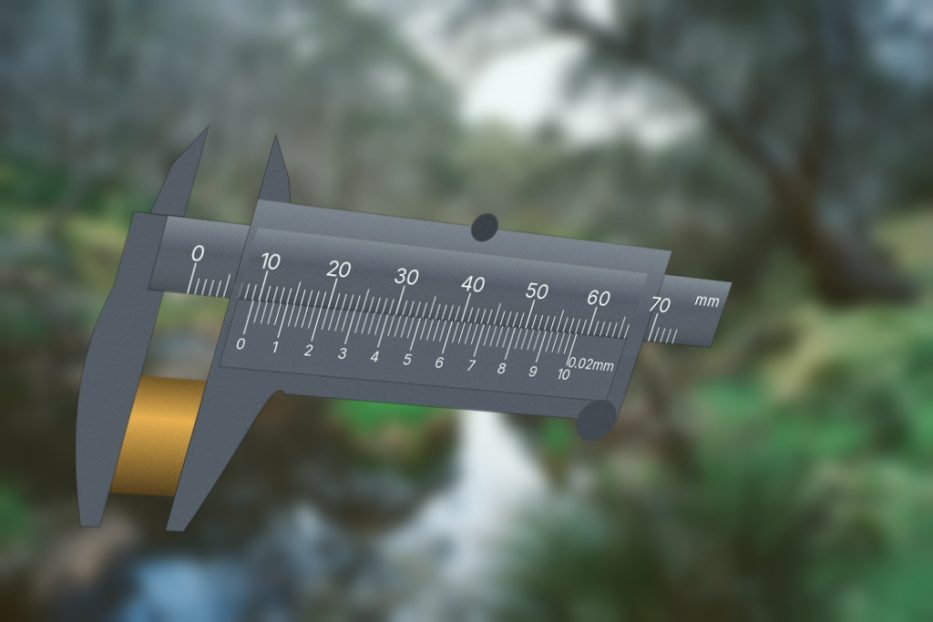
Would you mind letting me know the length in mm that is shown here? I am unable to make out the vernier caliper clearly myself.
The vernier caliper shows 9.2 mm
